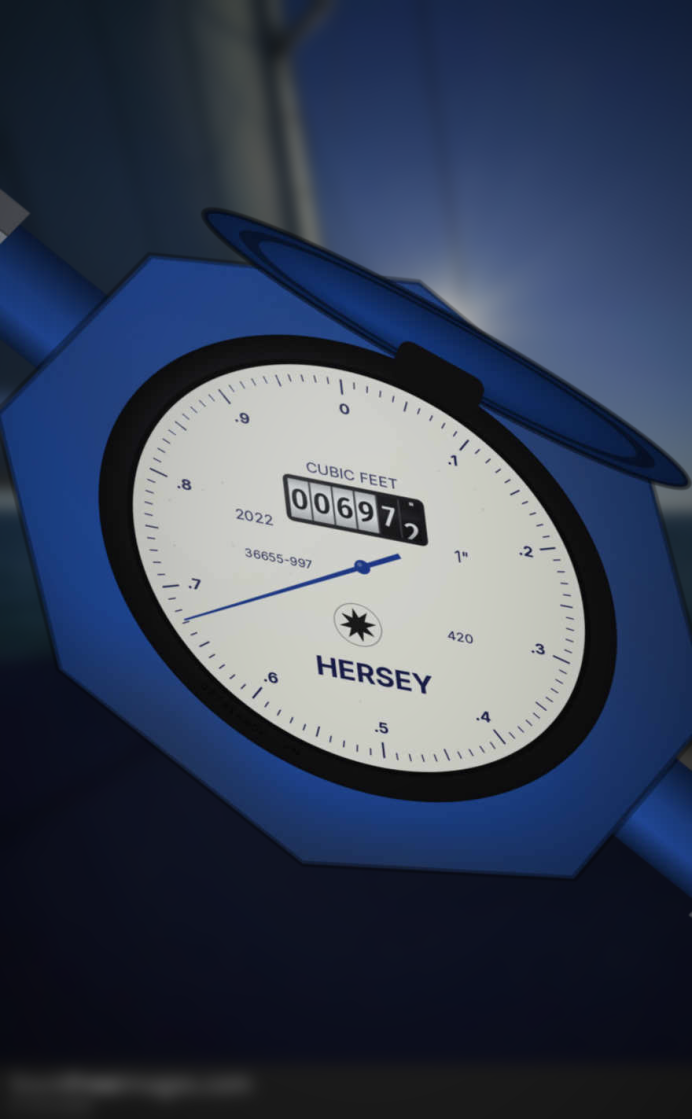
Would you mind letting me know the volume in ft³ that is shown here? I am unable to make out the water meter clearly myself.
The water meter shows 6971.67 ft³
